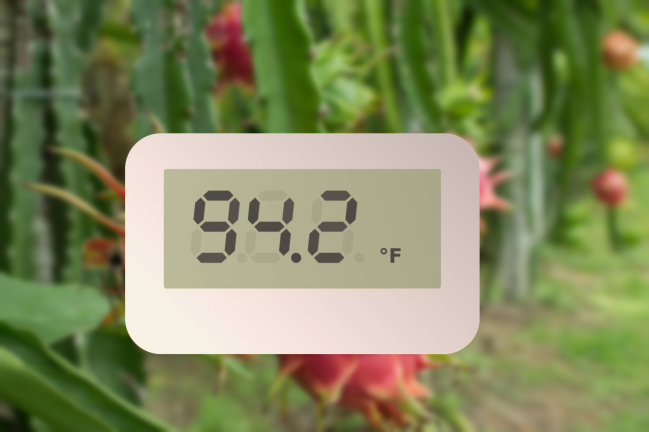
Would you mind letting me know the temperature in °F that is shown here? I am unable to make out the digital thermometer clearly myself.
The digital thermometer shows 94.2 °F
